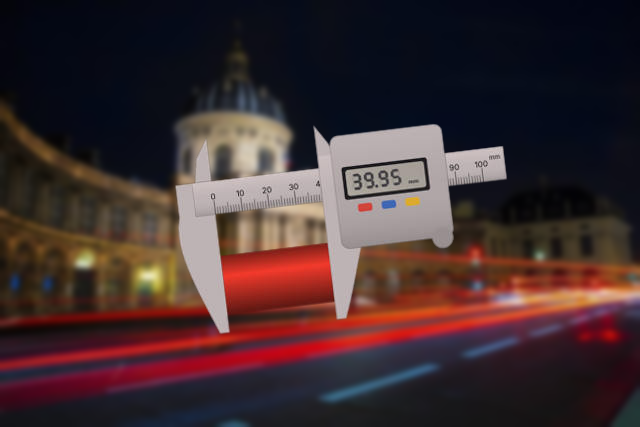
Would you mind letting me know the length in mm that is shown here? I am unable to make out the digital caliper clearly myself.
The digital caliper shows 39.95 mm
